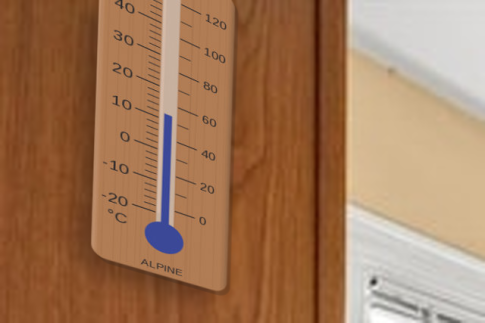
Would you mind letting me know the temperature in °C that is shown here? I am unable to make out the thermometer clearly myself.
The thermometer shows 12 °C
